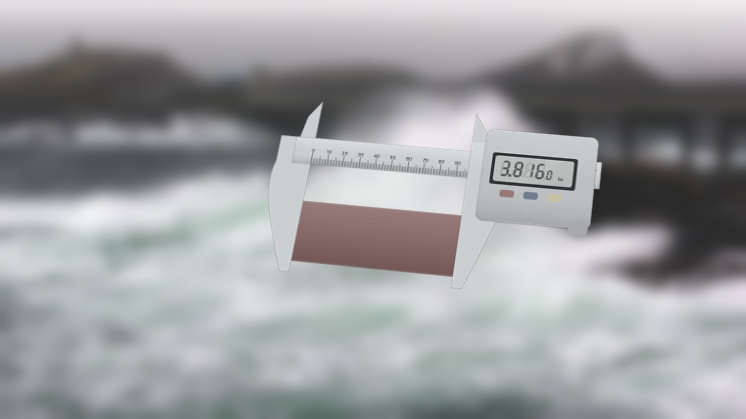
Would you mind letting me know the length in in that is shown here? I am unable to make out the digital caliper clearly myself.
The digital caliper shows 3.8160 in
